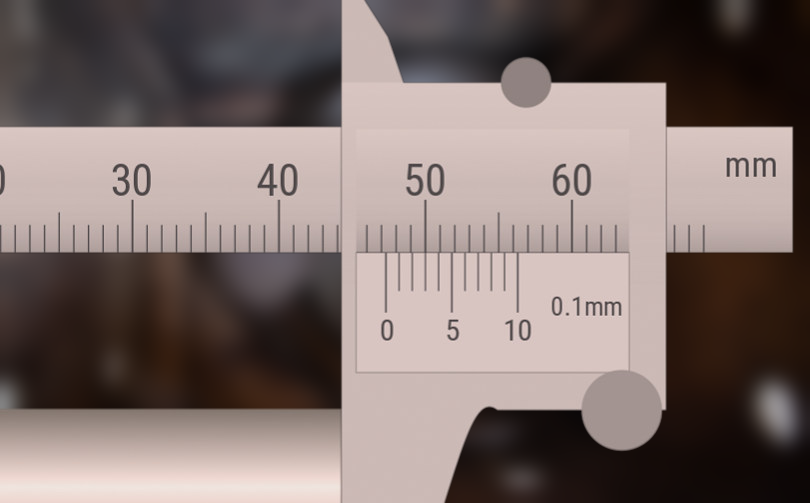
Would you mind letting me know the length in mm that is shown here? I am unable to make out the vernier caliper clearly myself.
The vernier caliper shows 47.3 mm
